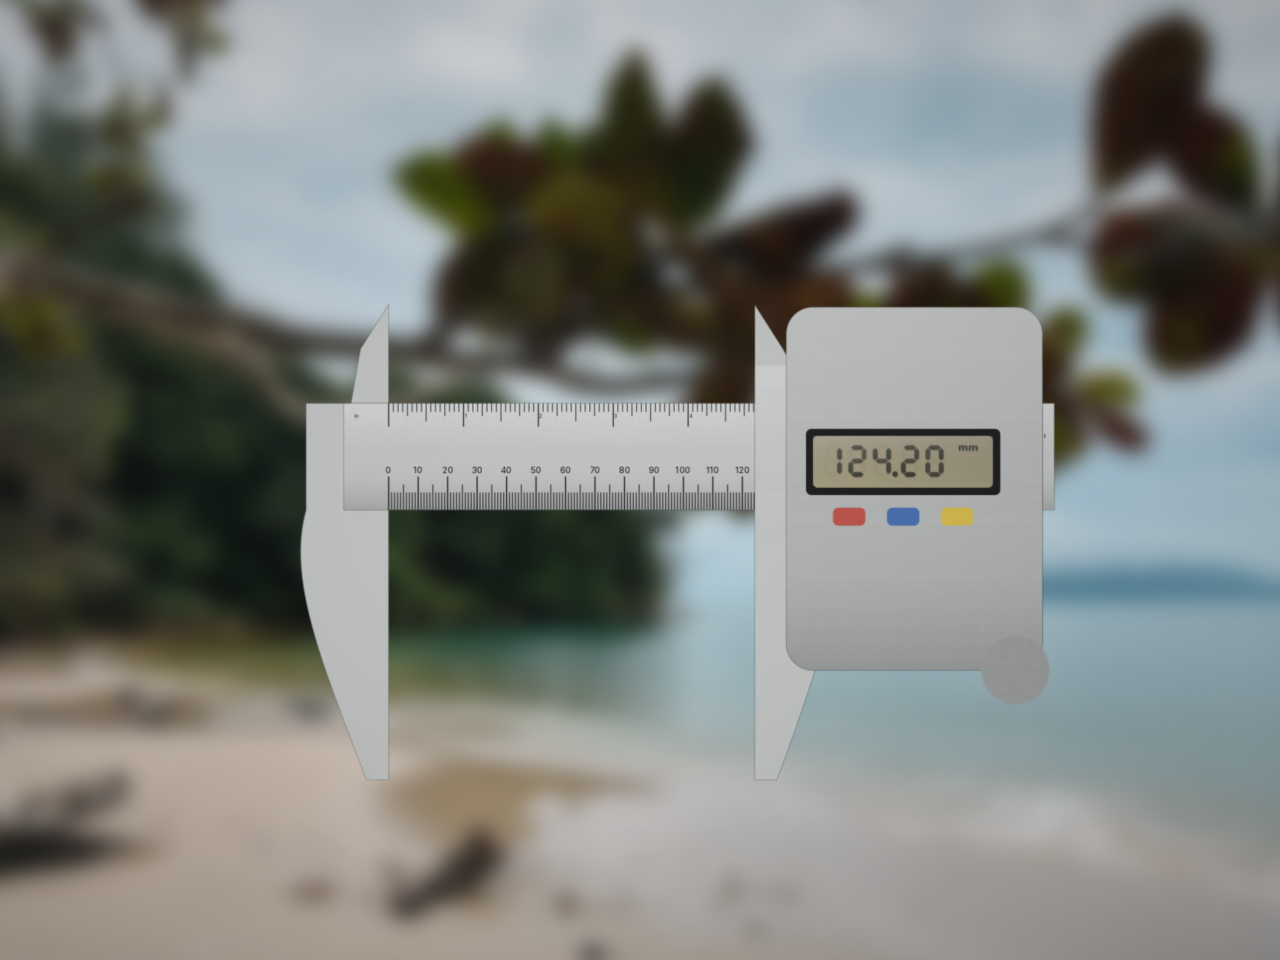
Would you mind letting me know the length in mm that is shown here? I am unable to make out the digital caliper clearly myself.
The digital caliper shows 124.20 mm
